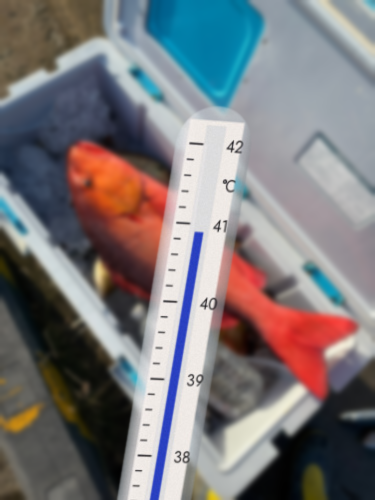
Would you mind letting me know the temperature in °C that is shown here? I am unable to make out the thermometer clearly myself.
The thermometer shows 40.9 °C
